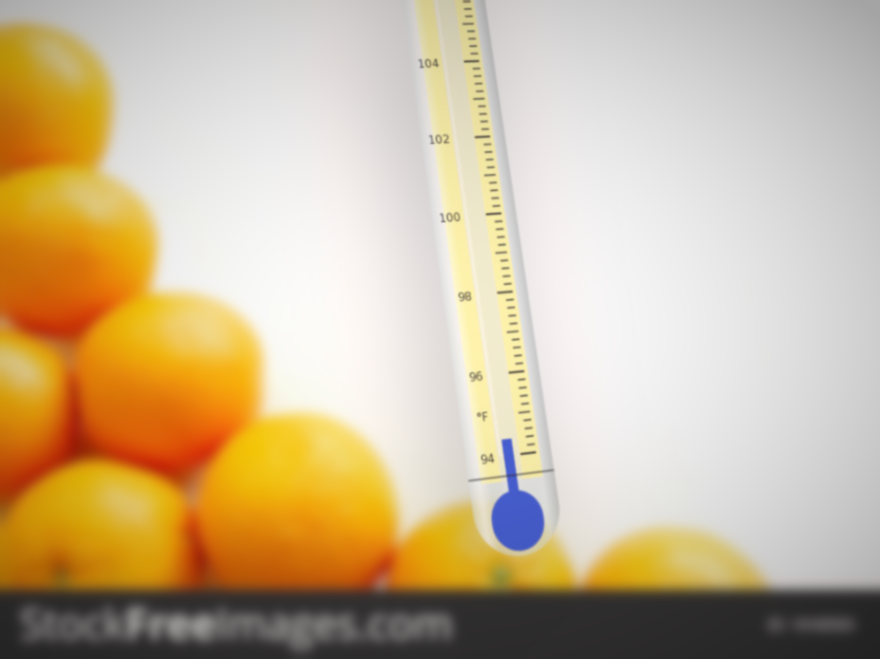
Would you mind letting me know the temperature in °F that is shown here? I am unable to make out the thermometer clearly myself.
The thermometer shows 94.4 °F
